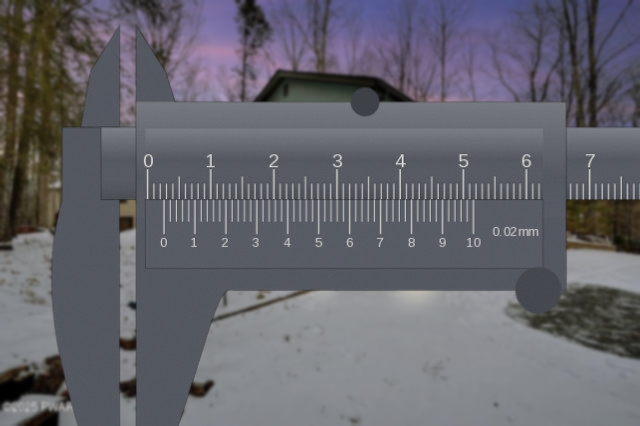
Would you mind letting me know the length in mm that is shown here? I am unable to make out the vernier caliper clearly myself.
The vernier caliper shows 2.6 mm
